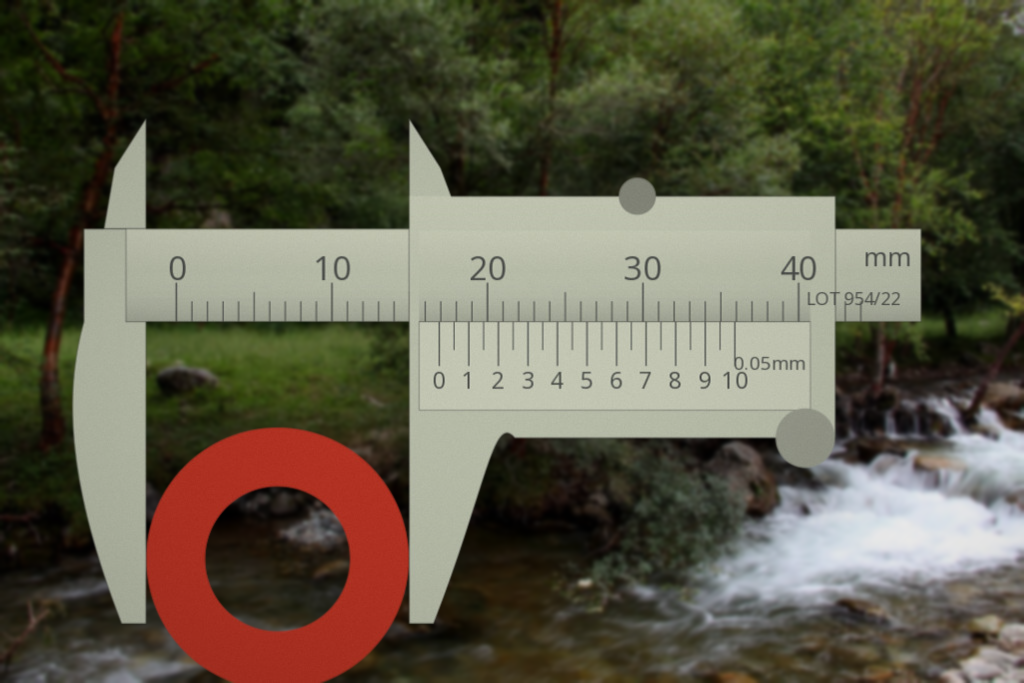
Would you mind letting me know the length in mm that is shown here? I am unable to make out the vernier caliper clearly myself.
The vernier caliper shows 16.9 mm
